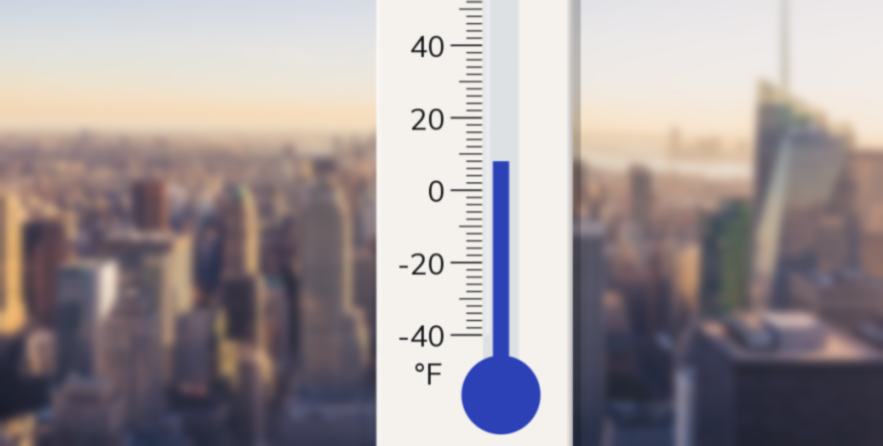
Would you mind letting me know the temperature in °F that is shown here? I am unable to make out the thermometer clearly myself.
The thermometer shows 8 °F
